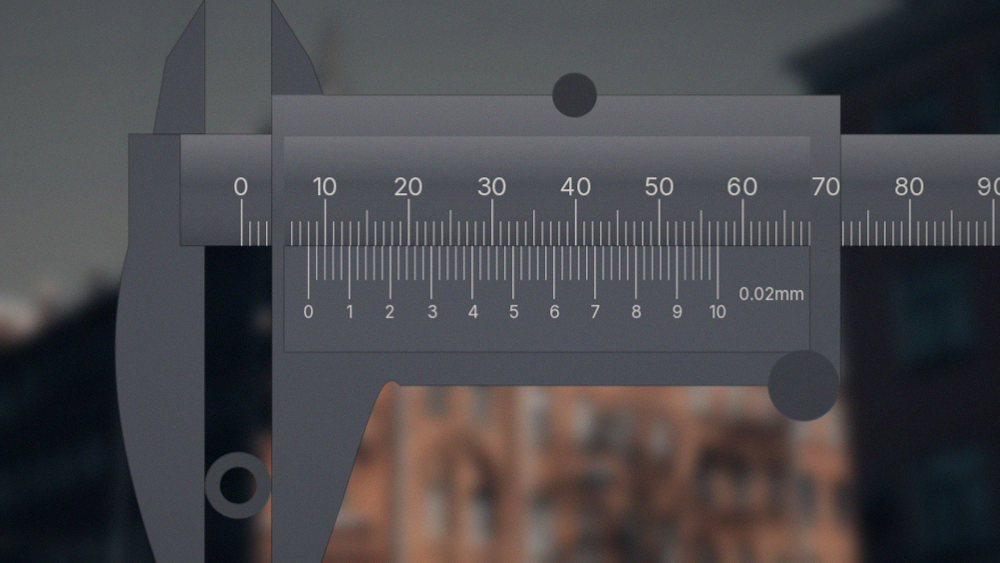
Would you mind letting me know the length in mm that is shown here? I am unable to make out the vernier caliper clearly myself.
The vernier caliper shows 8.0 mm
